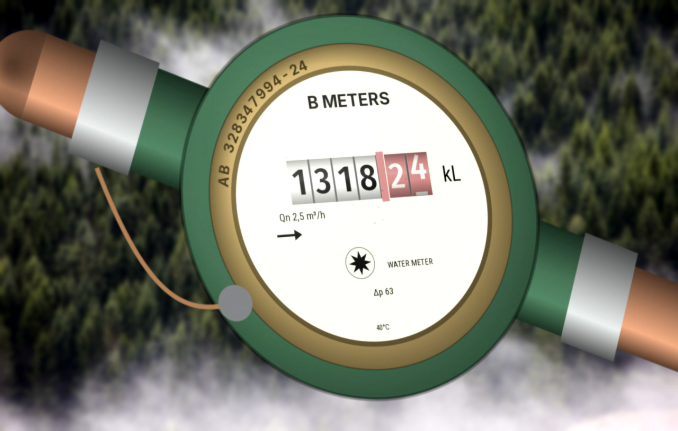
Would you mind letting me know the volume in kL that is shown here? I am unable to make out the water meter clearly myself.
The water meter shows 1318.24 kL
